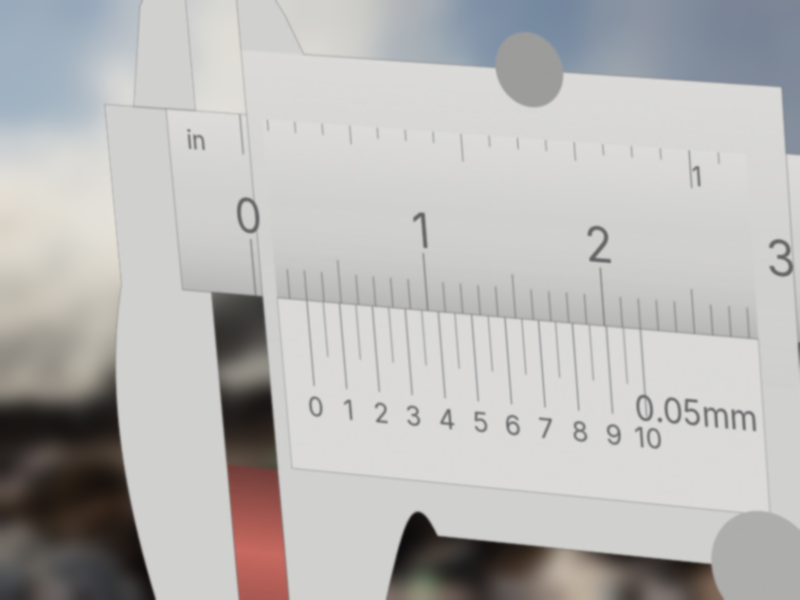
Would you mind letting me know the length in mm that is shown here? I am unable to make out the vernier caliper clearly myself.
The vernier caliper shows 3.0 mm
